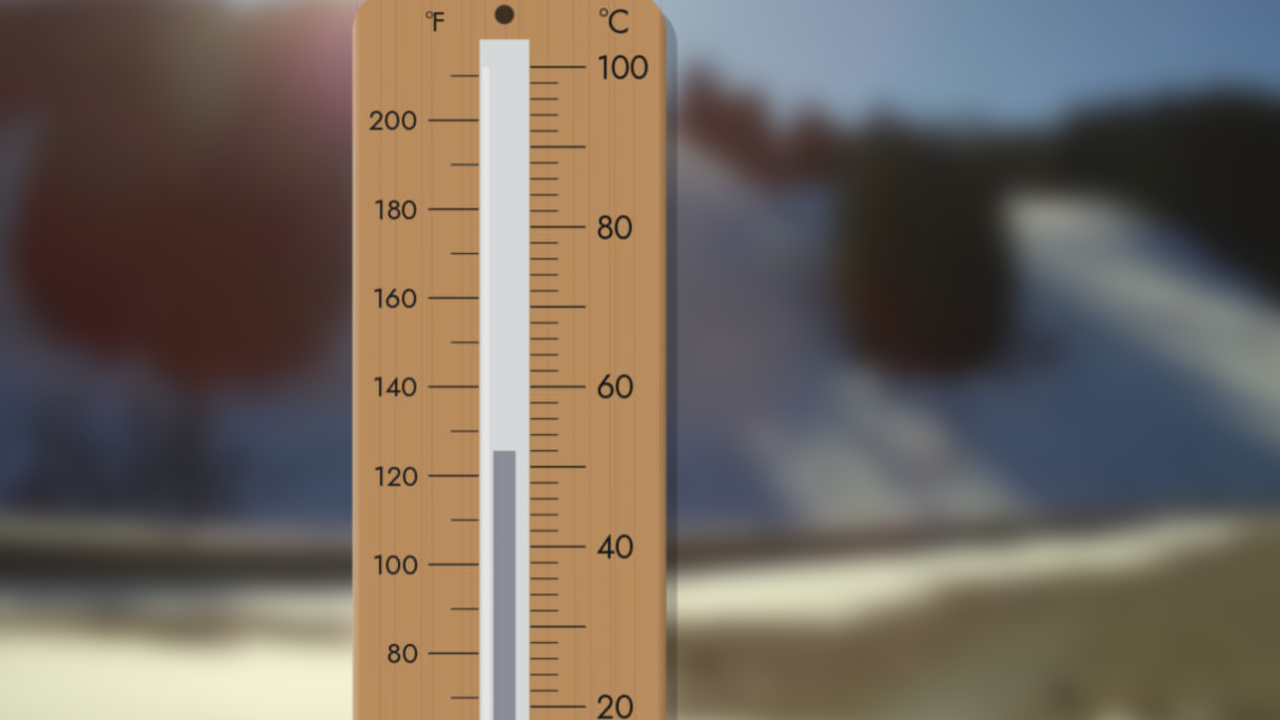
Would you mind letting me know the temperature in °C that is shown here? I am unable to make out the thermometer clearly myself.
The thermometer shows 52 °C
